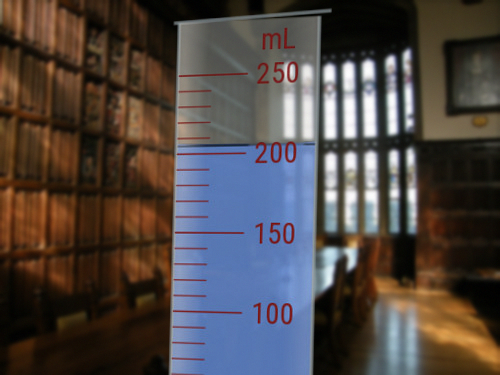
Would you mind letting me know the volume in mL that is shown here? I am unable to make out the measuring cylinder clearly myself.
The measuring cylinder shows 205 mL
